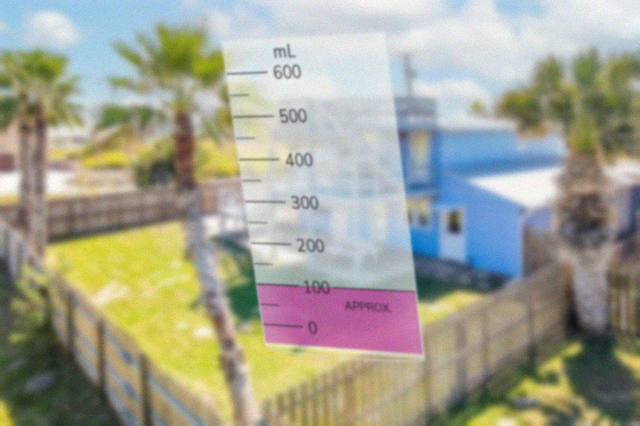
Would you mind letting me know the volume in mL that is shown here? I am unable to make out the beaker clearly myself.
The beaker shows 100 mL
